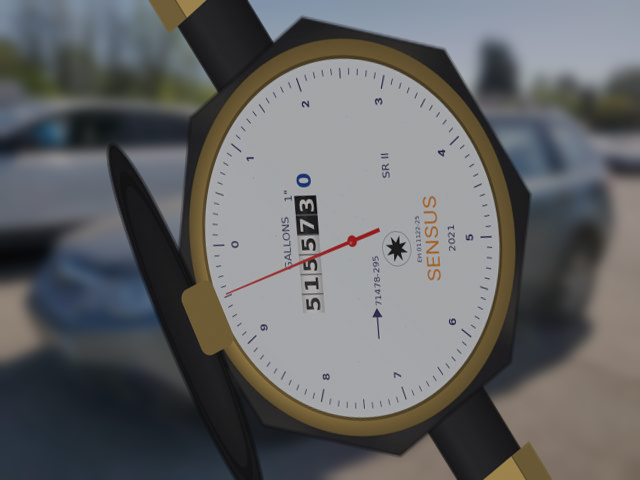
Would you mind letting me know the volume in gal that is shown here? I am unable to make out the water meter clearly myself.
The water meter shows 5155729.5 gal
